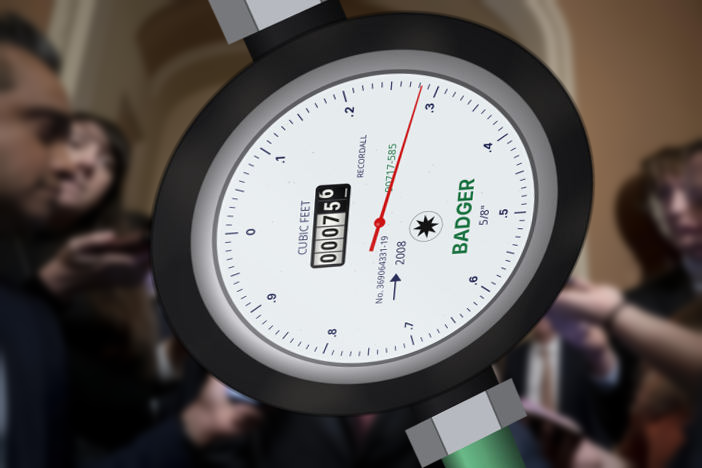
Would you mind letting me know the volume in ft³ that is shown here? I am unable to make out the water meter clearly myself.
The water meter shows 756.28 ft³
